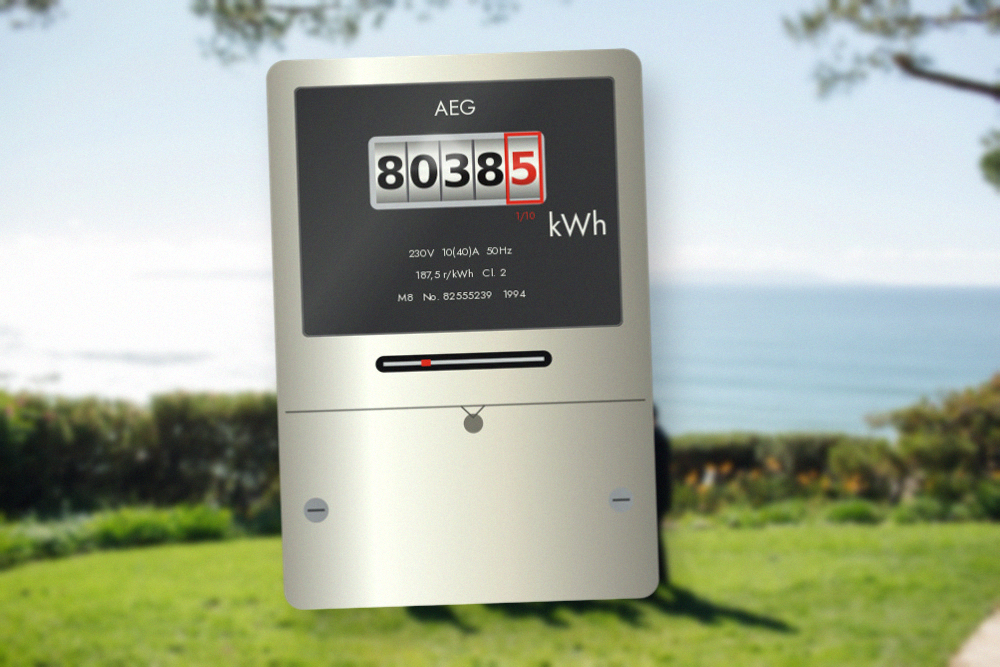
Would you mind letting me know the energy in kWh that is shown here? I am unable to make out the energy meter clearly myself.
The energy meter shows 8038.5 kWh
